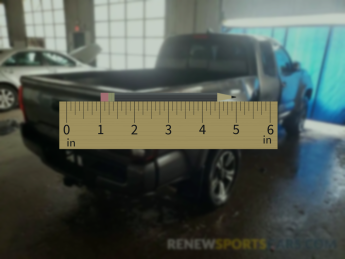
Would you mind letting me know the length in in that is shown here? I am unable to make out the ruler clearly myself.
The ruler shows 4 in
